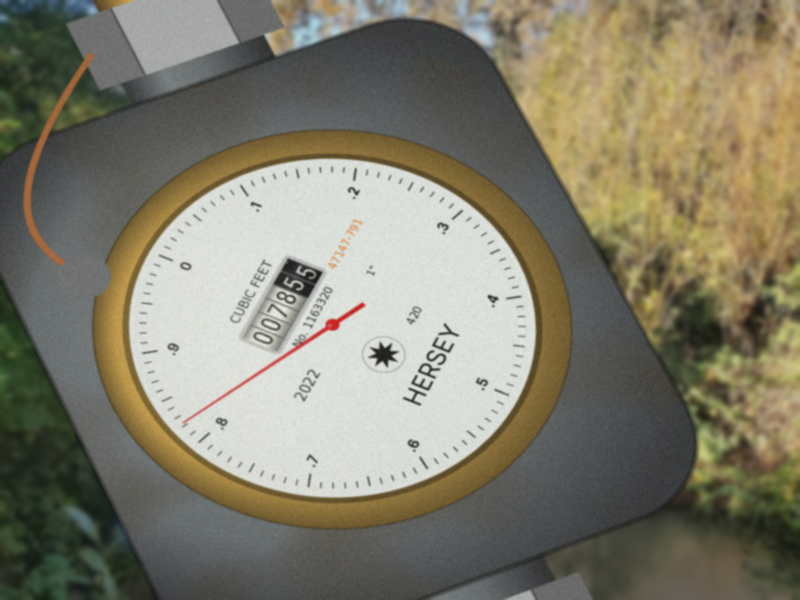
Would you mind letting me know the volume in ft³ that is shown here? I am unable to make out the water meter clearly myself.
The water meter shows 7854.82 ft³
